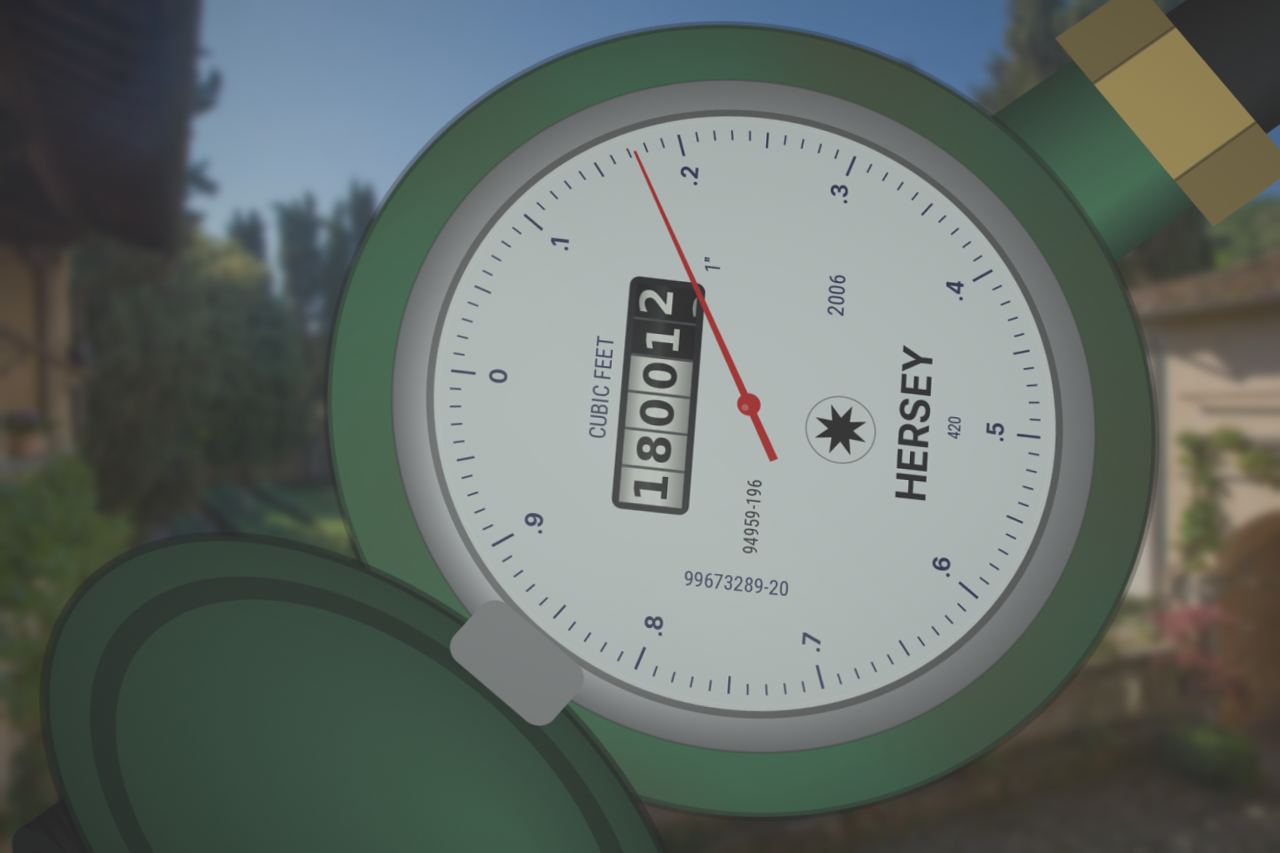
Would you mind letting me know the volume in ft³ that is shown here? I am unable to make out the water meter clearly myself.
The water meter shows 180012.17 ft³
